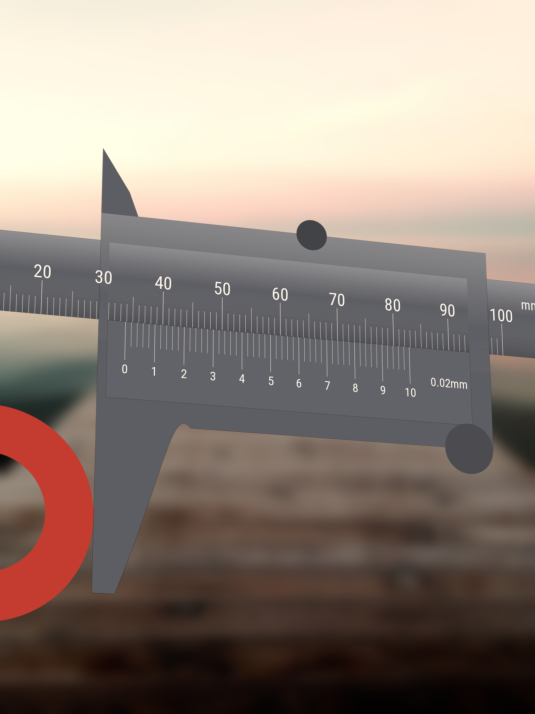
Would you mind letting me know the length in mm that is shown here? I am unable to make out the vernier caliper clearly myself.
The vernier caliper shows 33.8 mm
